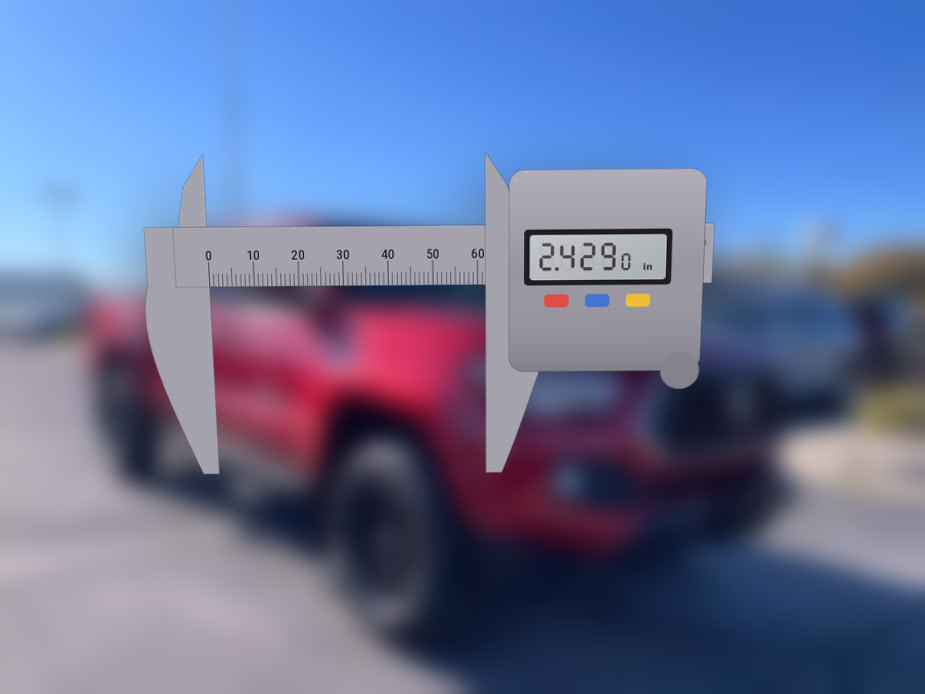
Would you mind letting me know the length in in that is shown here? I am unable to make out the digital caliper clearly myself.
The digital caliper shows 2.4290 in
